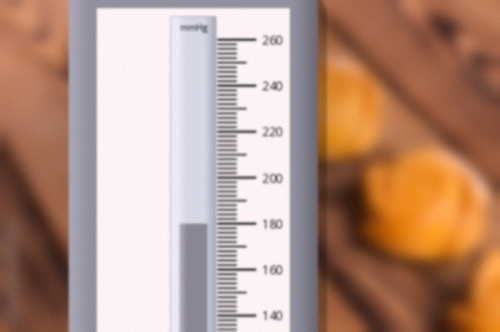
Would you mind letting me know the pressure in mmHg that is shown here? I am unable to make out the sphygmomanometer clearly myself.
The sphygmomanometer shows 180 mmHg
